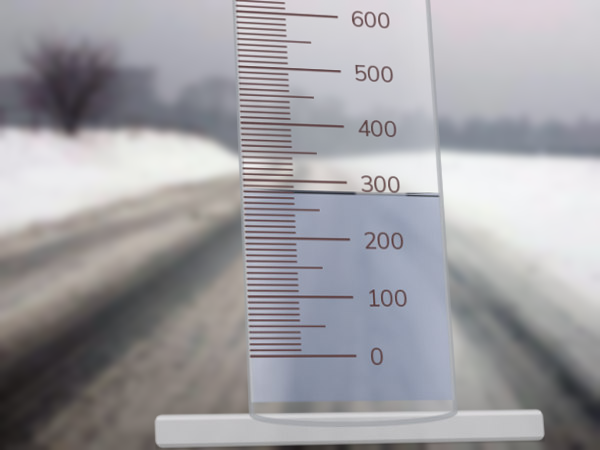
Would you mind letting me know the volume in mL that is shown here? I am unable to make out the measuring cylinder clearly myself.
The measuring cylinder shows 280 mL
